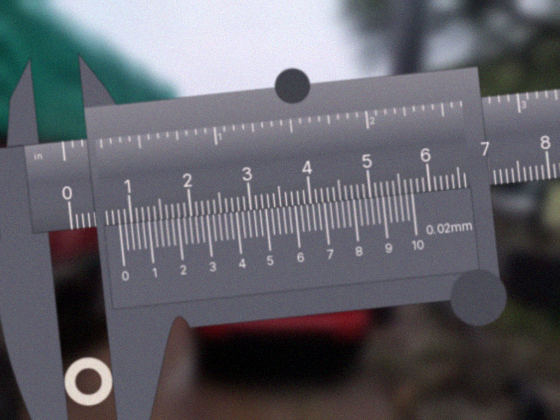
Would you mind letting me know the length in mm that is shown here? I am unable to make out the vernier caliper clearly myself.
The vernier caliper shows 8.0 mm
